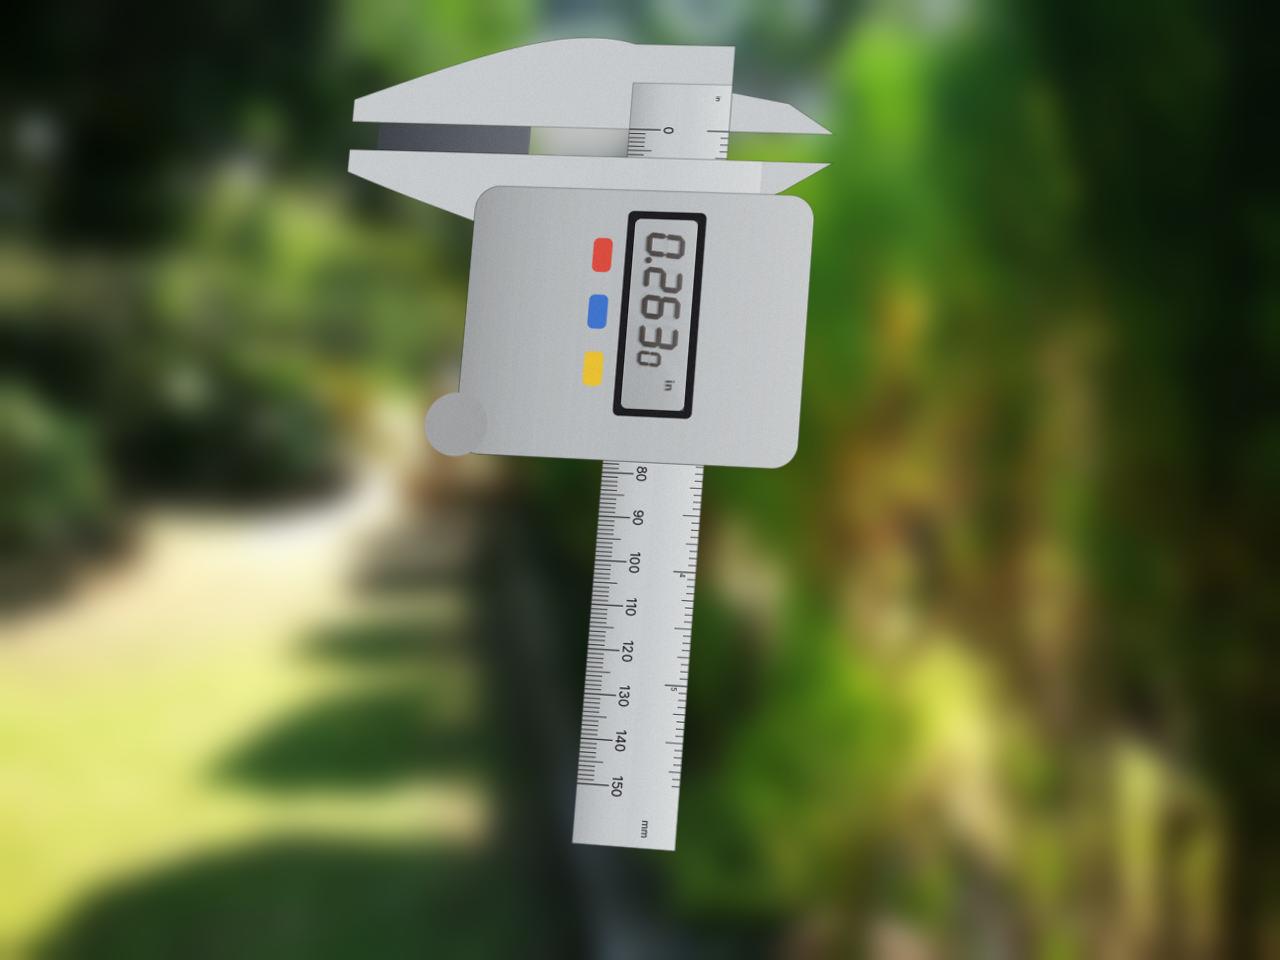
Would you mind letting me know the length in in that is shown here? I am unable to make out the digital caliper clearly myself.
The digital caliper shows 0.2630 in
